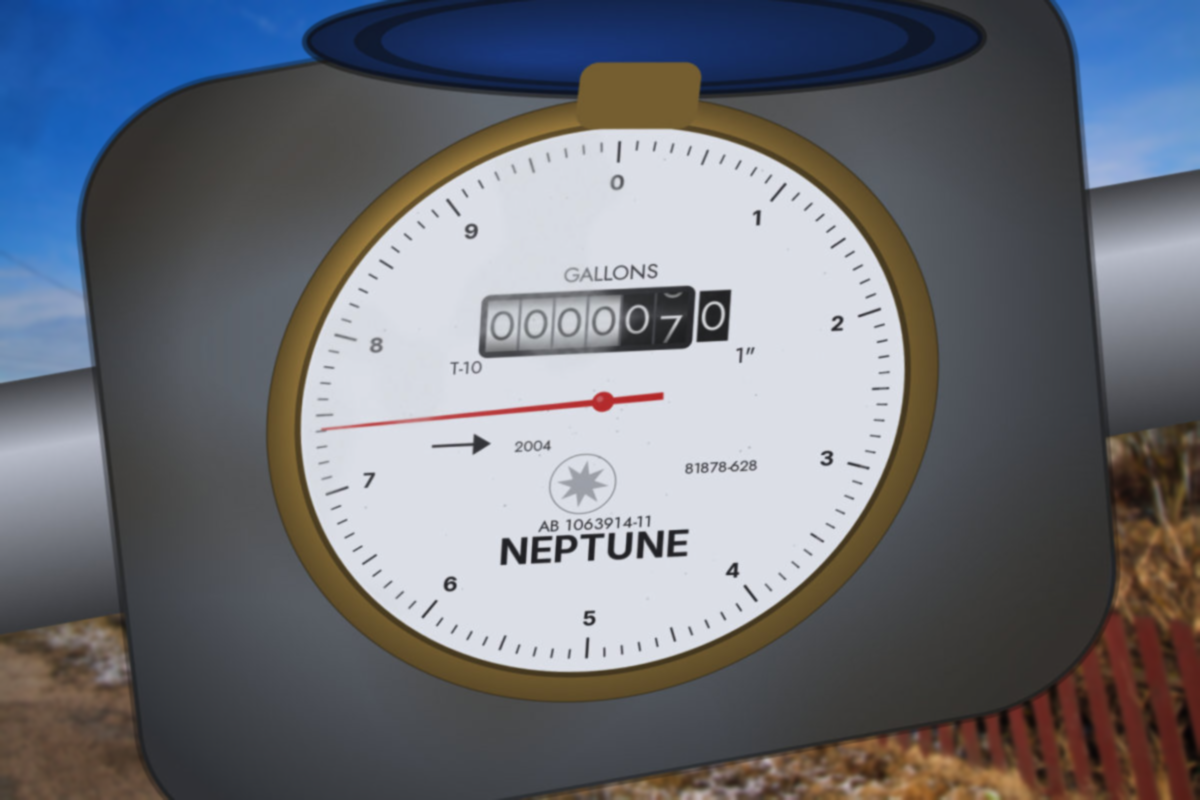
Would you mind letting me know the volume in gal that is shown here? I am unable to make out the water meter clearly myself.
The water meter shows 67.4 gal
